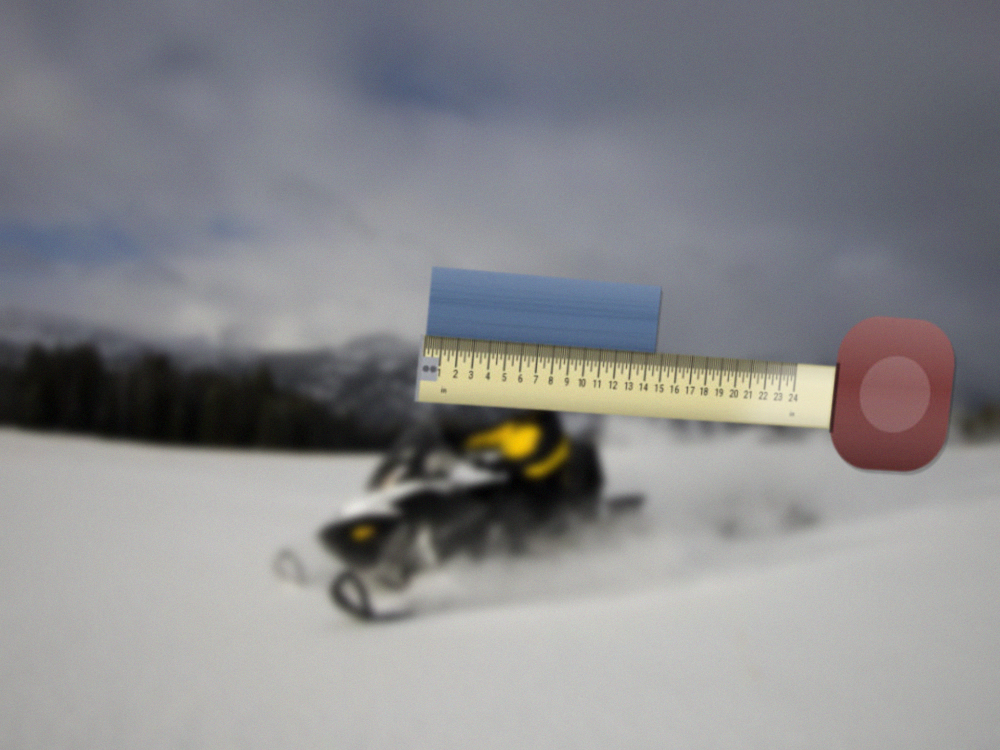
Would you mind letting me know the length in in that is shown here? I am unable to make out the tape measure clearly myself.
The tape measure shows 14.5 in
